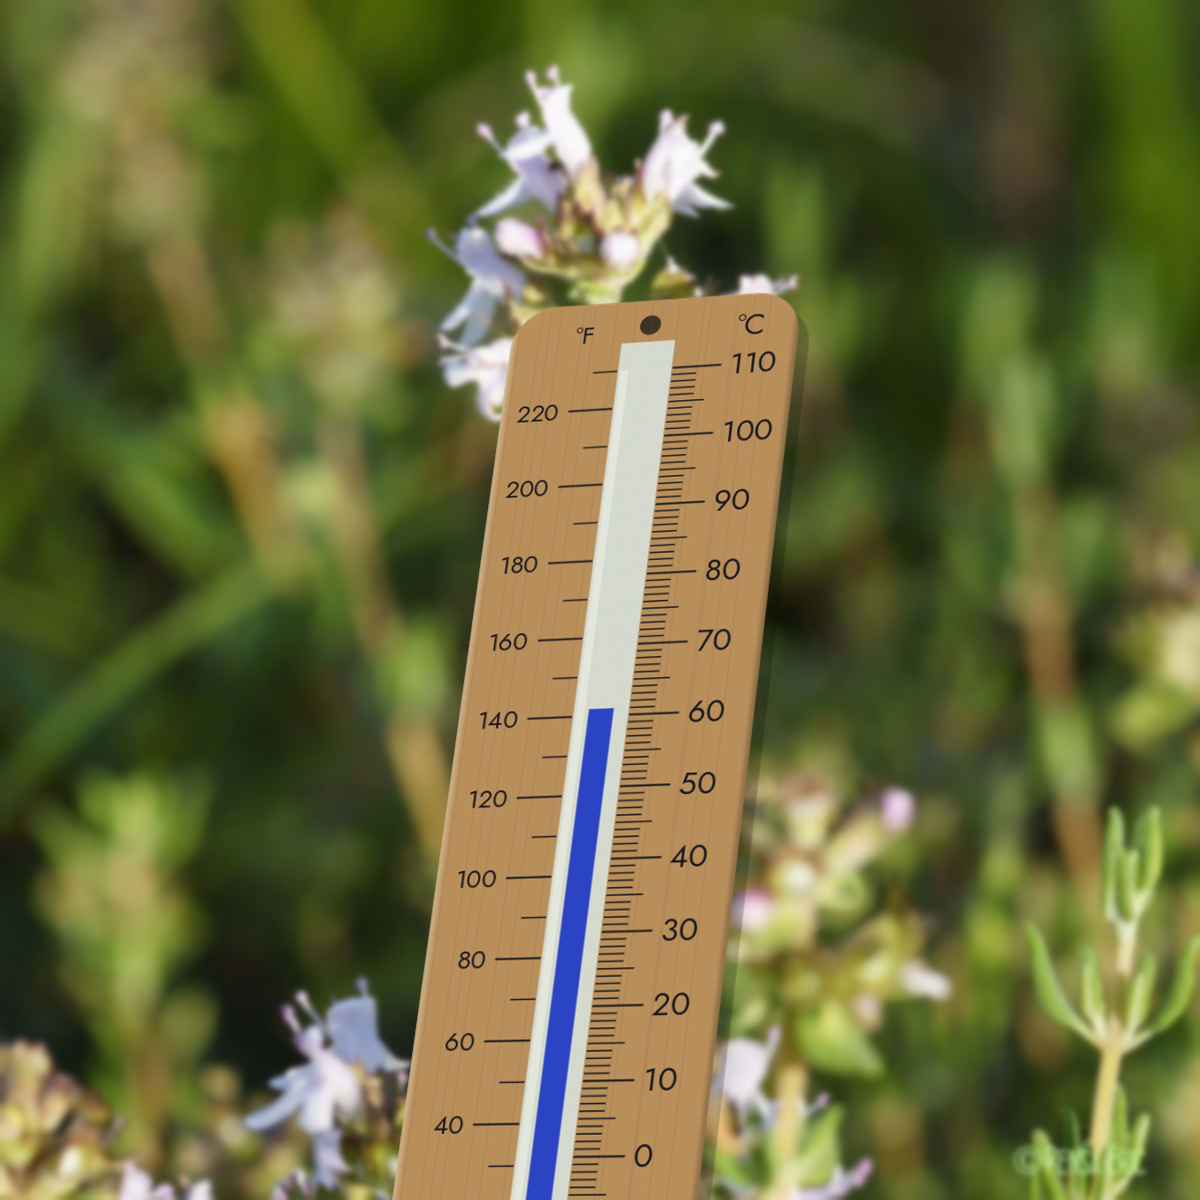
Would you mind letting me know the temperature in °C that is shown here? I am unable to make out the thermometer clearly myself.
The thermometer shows 61 °C
